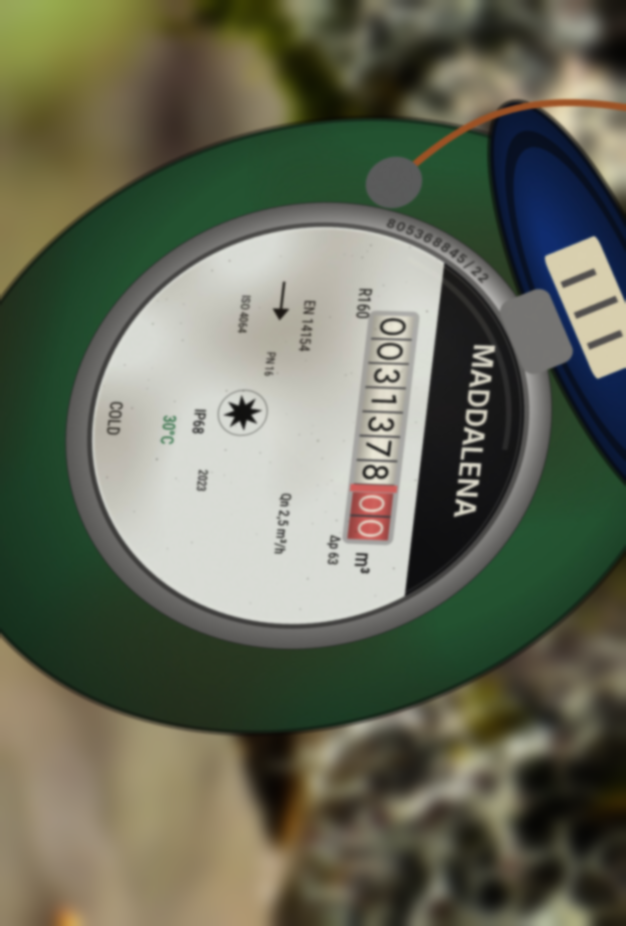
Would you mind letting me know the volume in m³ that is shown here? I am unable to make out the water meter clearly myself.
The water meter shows 31378.00 m³
